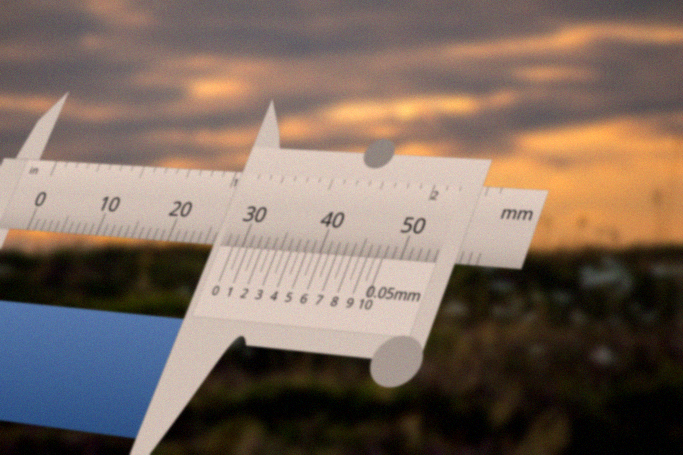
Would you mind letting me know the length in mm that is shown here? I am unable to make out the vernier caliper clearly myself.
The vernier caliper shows 28.8 mm
